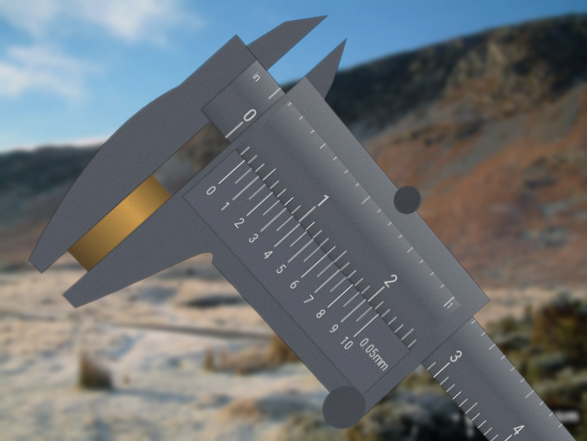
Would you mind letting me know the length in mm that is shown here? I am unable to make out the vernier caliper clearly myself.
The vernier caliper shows 2.6 mm
